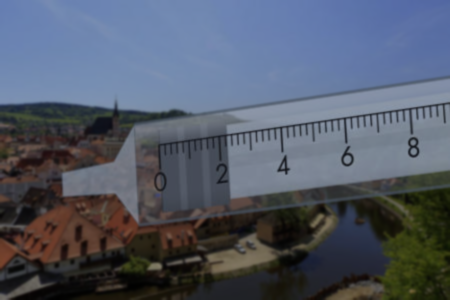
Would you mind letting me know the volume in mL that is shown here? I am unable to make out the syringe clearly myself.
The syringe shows 0 mL
